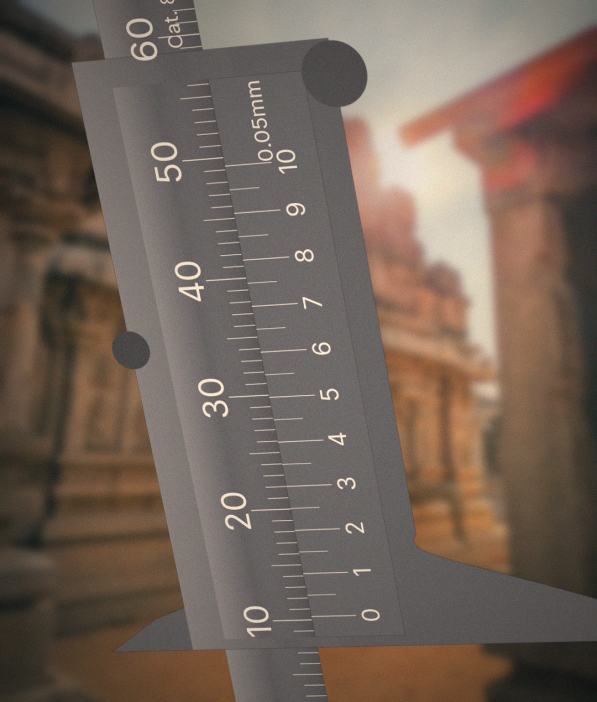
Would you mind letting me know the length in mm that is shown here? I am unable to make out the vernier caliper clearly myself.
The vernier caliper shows 10.3 mm
